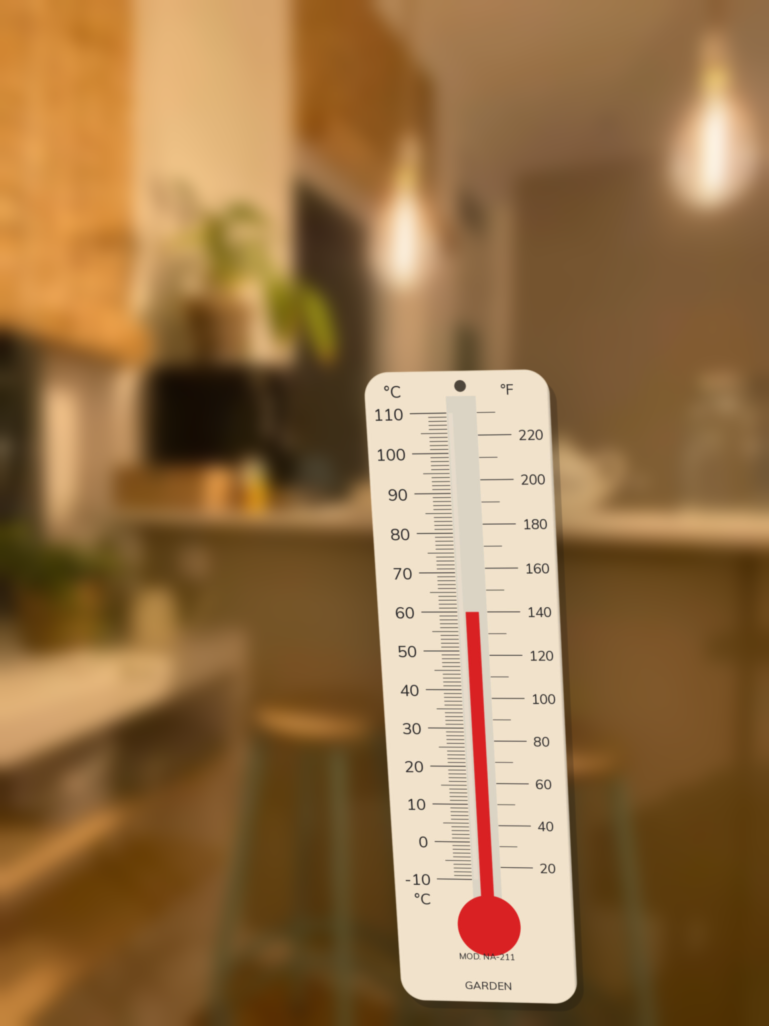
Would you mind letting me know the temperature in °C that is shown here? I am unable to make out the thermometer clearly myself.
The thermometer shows 60 °C
